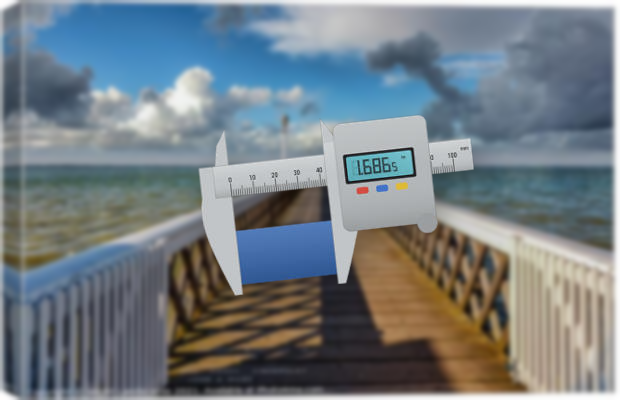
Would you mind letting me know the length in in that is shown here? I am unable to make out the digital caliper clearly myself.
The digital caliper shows 1.6865 in
